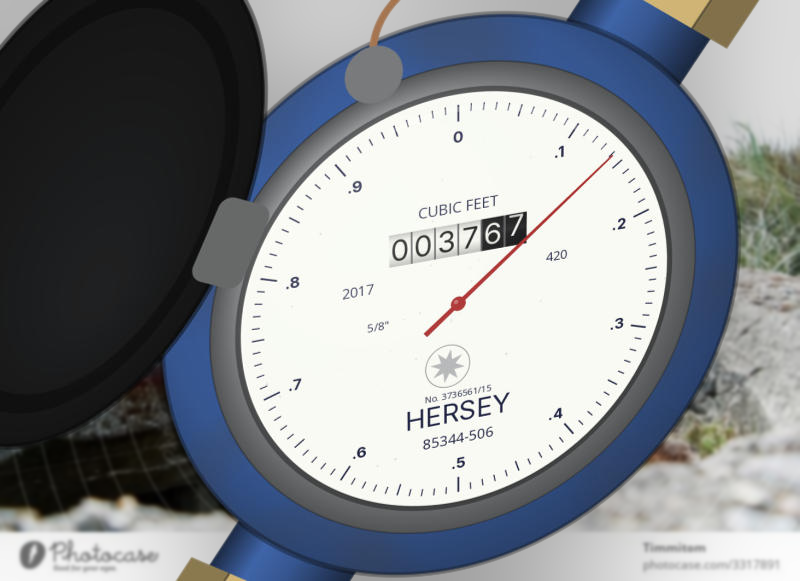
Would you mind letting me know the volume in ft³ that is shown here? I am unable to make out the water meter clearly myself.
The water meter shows 3767.14 ft³
